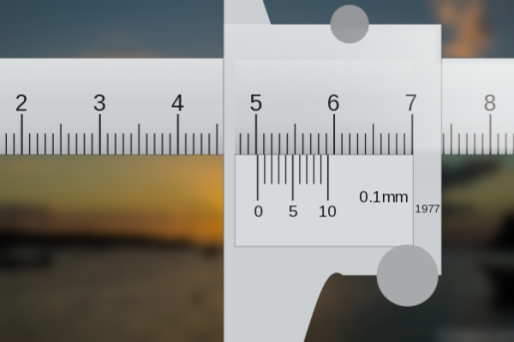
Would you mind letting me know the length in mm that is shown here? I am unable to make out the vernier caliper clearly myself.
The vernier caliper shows 50.2 mm
